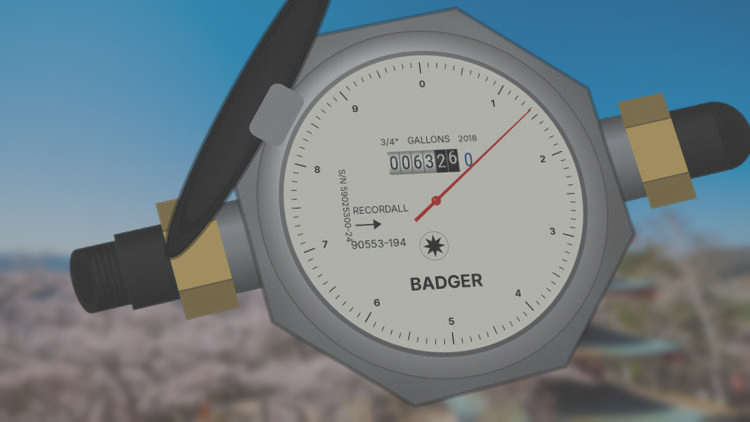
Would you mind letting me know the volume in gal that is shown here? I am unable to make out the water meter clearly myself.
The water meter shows 63261.4 gal
